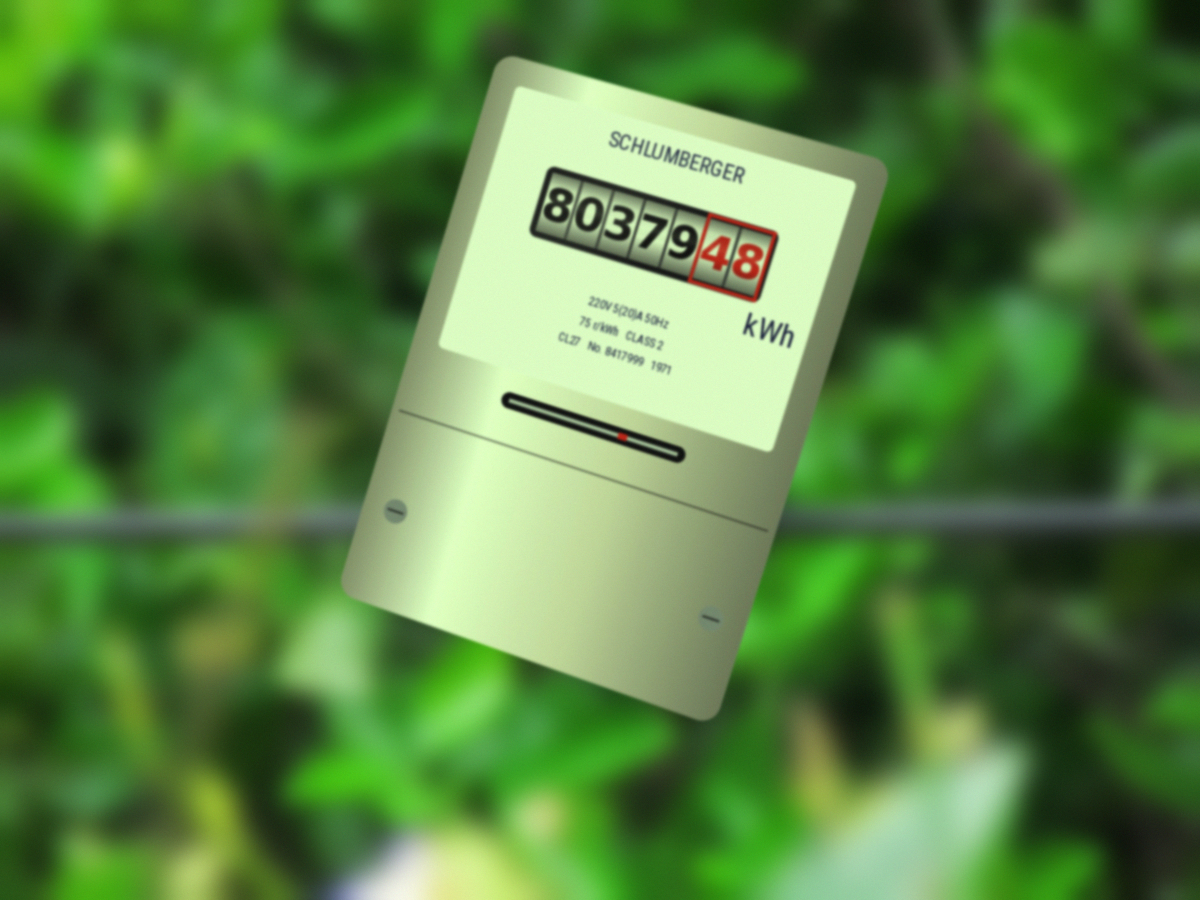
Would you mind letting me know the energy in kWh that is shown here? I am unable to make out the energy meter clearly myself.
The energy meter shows 80379.48 kWh
